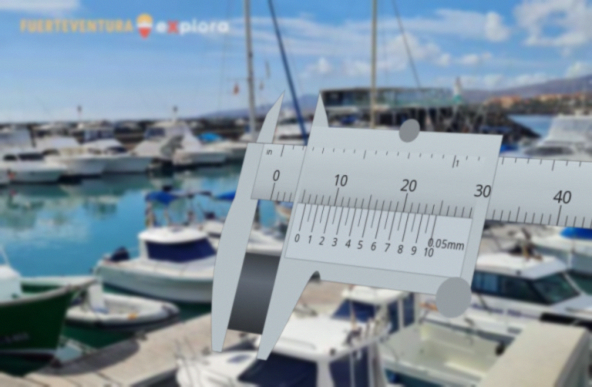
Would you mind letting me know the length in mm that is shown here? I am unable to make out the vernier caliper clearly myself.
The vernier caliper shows 5.6 mm
